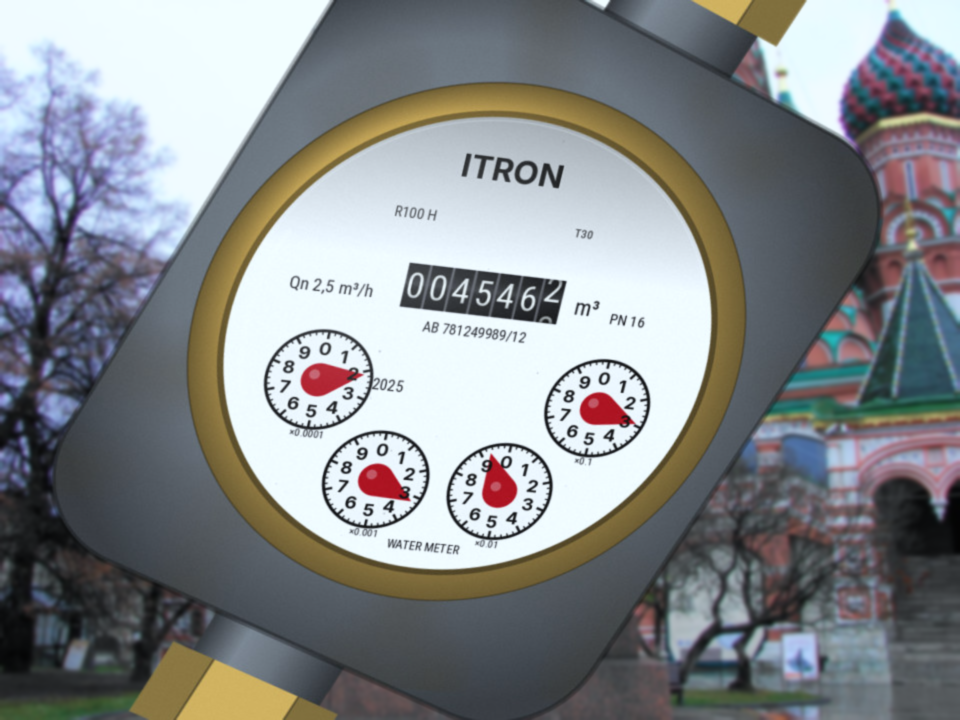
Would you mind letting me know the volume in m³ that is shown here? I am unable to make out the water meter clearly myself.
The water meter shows 45462.2932 m³
